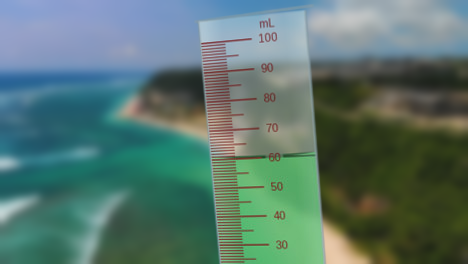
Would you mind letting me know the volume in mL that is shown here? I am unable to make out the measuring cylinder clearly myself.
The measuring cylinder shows 60 mL
